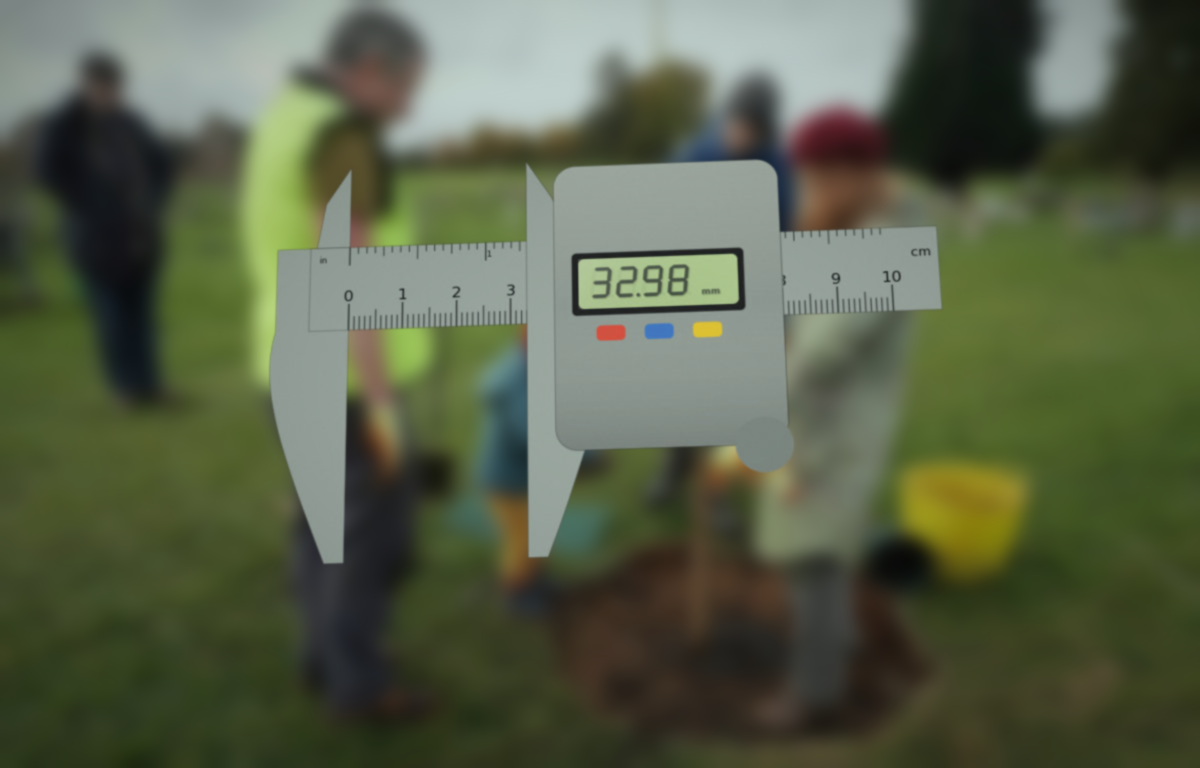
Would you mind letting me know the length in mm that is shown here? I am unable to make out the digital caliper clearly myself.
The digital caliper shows 32.98 mm
